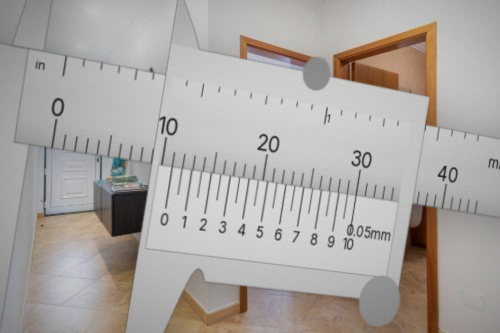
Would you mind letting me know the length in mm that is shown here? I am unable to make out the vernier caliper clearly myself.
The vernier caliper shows 11.0 mm
